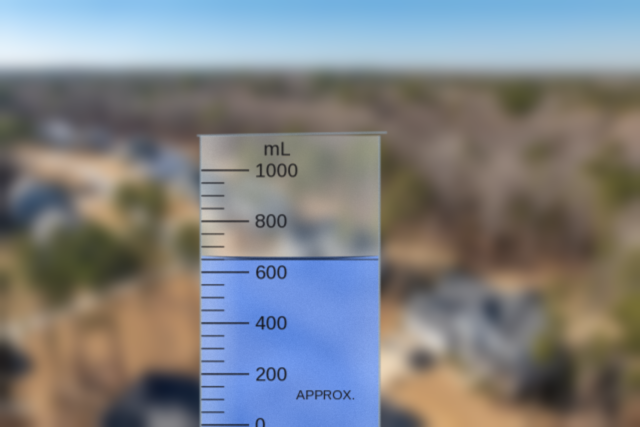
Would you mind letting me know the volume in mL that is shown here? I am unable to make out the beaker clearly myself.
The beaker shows 650 mL
